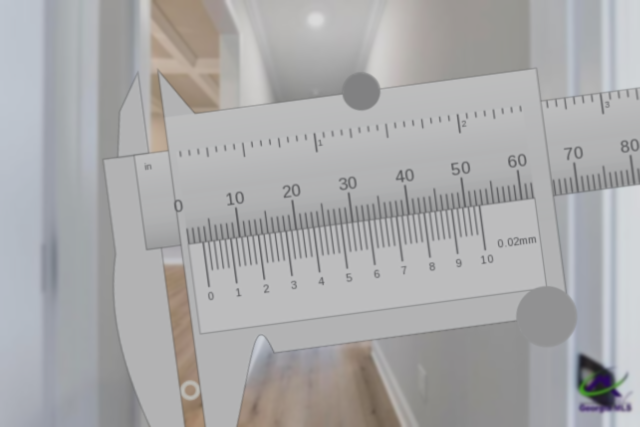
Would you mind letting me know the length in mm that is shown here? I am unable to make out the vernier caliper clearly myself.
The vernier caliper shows 3.5 mm
